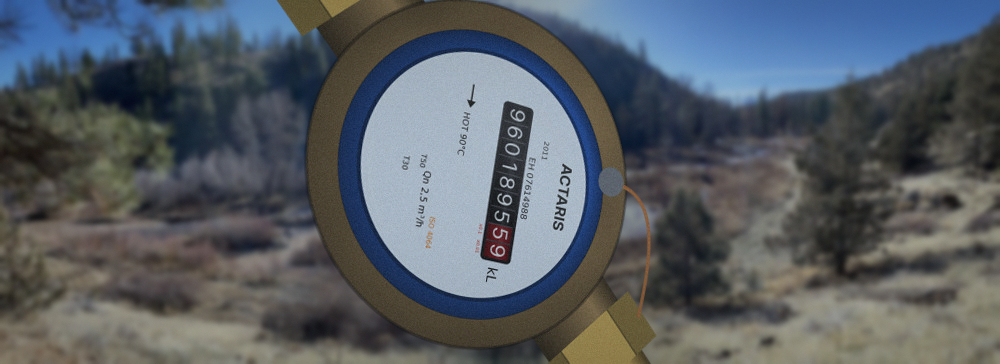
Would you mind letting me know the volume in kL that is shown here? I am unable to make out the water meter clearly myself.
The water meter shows 9601895.59 kL
